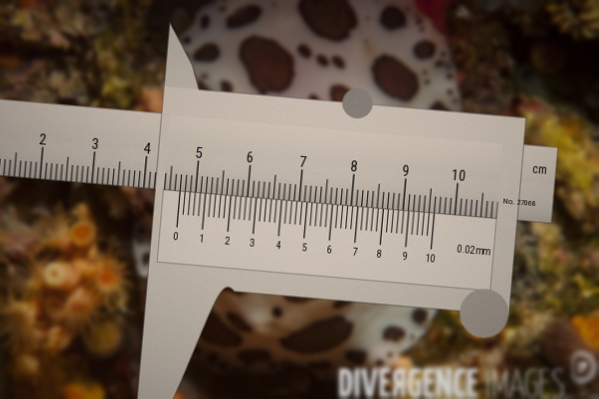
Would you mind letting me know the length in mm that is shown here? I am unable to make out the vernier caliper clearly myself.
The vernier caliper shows 47.0 mm
